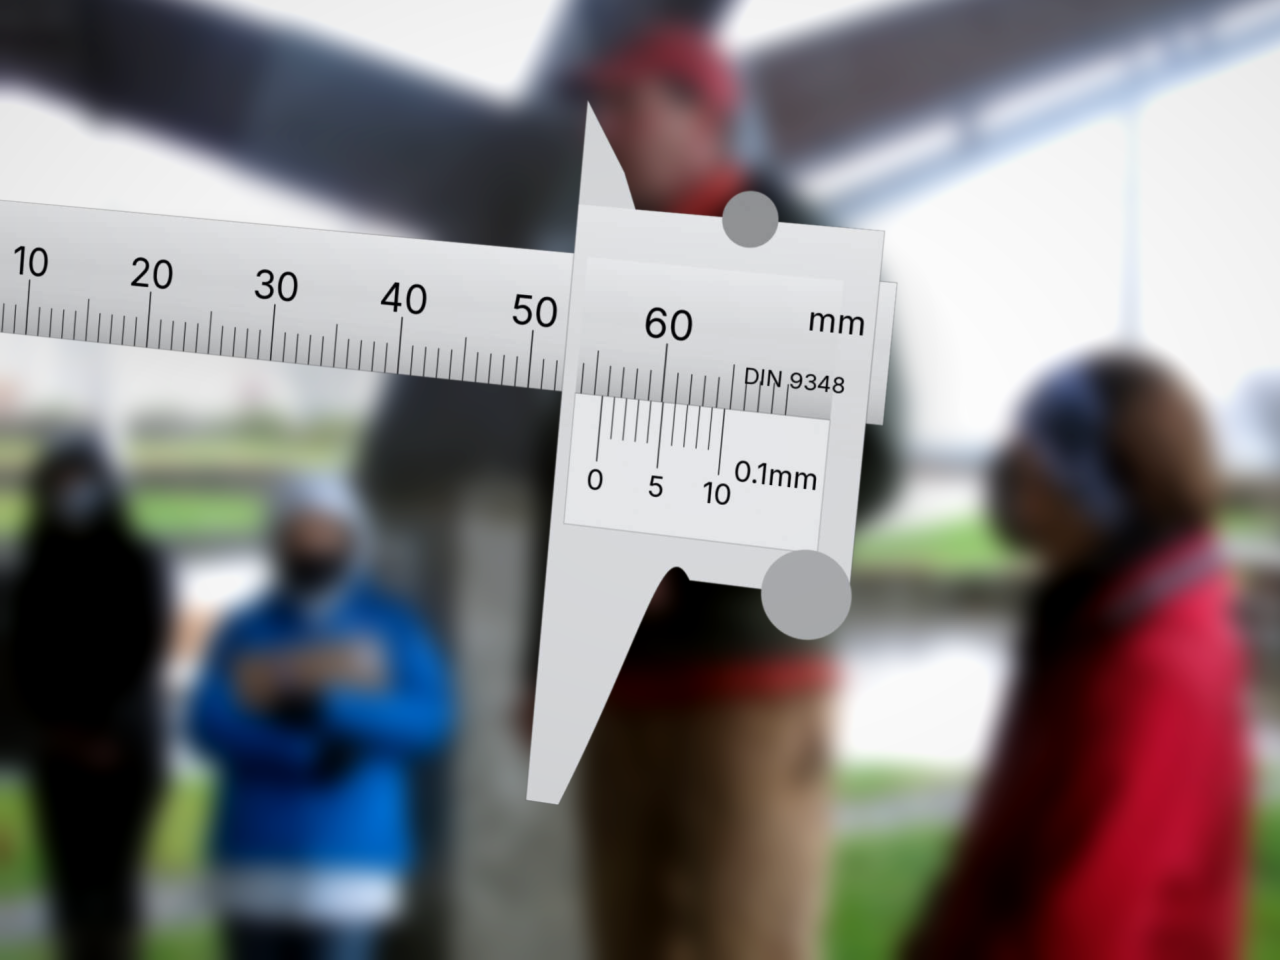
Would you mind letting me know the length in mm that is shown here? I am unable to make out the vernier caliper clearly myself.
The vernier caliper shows 55.6 mm
